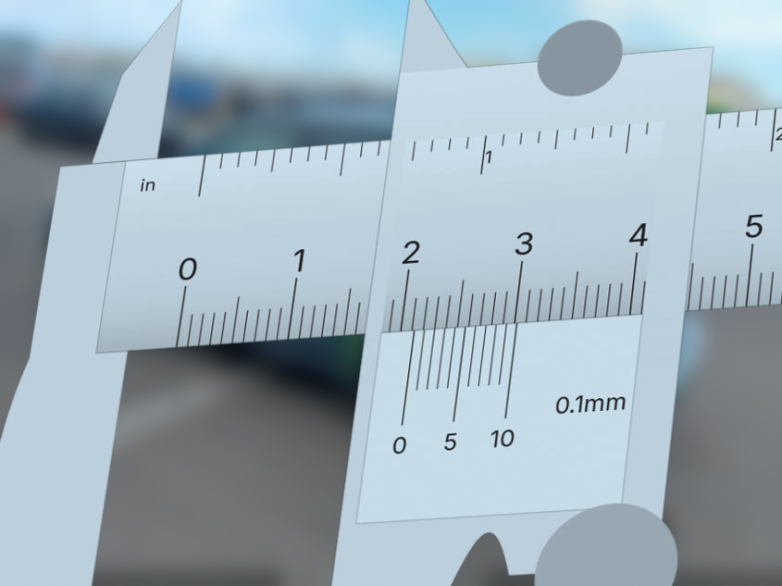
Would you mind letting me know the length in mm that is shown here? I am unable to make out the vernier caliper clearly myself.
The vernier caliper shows 21.2 mm
